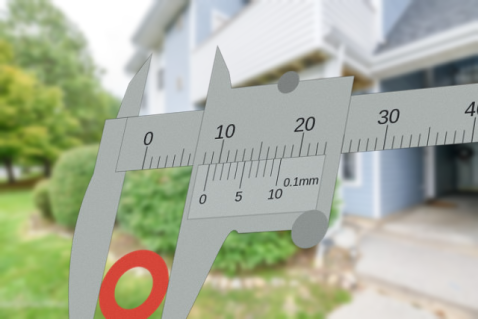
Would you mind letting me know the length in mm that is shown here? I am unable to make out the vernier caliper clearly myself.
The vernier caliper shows 8.8 mm
